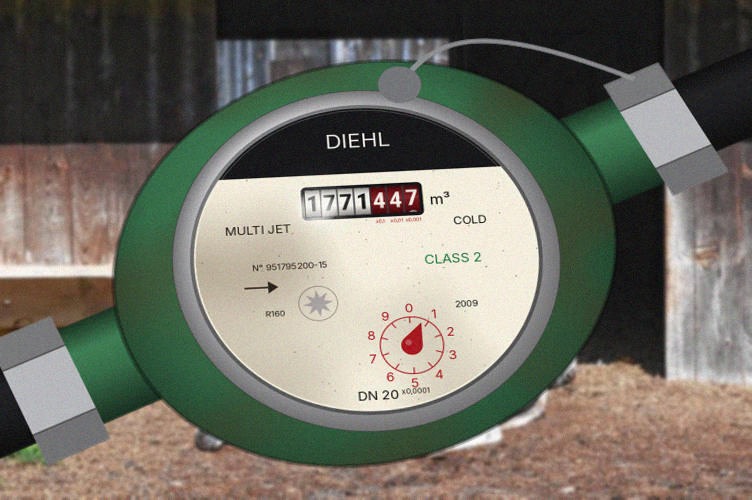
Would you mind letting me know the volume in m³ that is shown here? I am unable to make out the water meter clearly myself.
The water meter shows 1771.4470 m³
